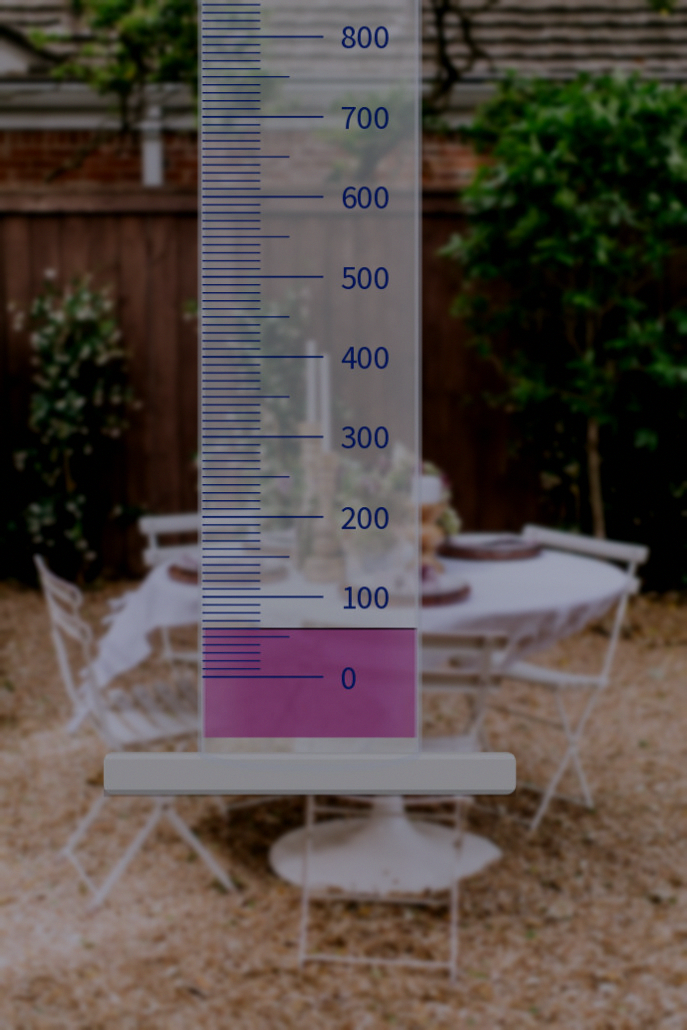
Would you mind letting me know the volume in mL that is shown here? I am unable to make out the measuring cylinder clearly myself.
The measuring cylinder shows 60 mL
